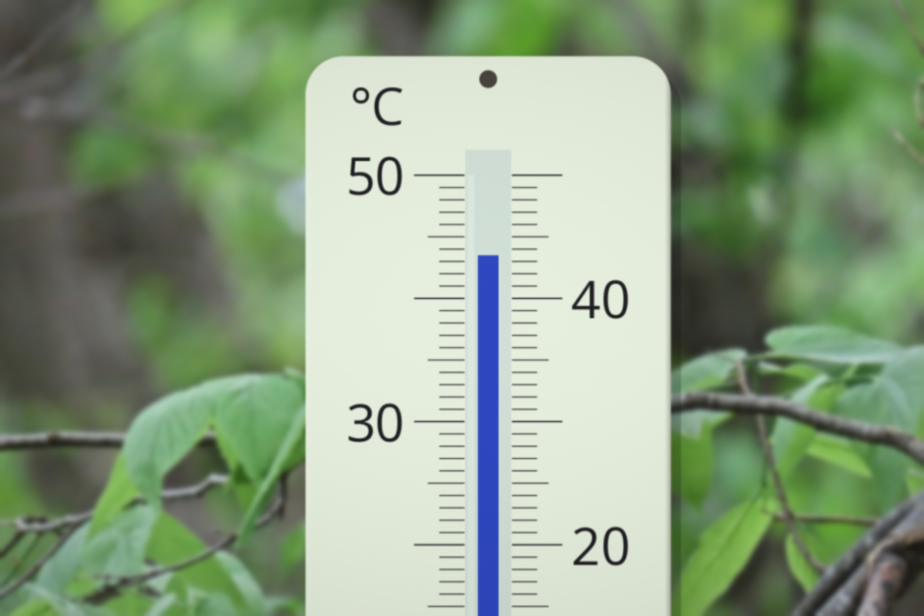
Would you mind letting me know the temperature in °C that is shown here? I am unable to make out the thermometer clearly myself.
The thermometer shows 43.5 °C
